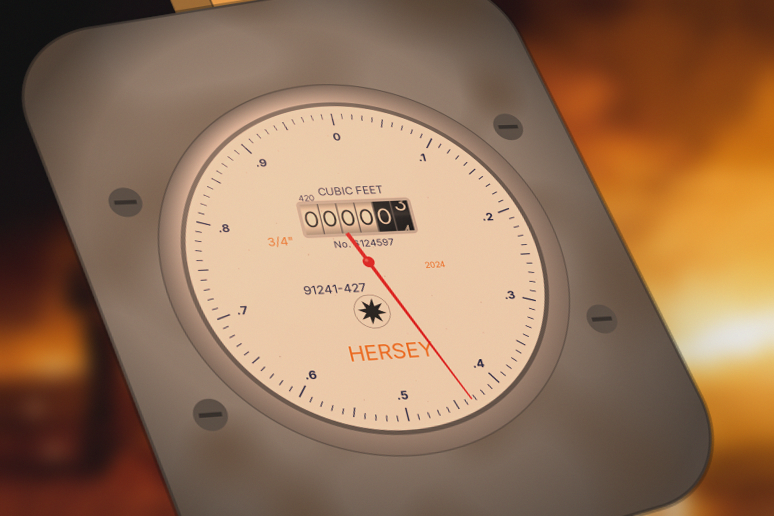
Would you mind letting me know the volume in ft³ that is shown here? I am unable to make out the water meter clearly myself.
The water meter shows 3.43 ft³
